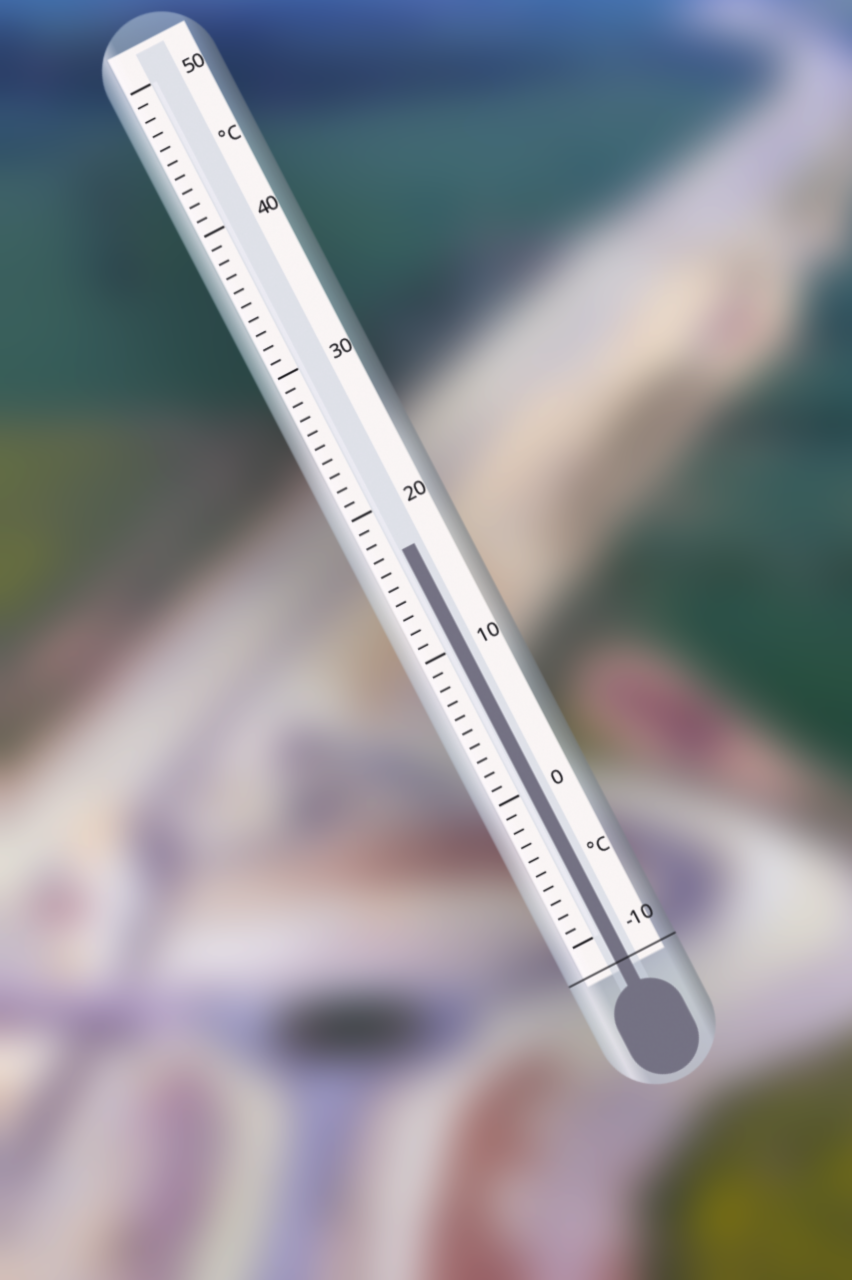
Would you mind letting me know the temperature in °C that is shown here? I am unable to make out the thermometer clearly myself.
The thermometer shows 17 °C
